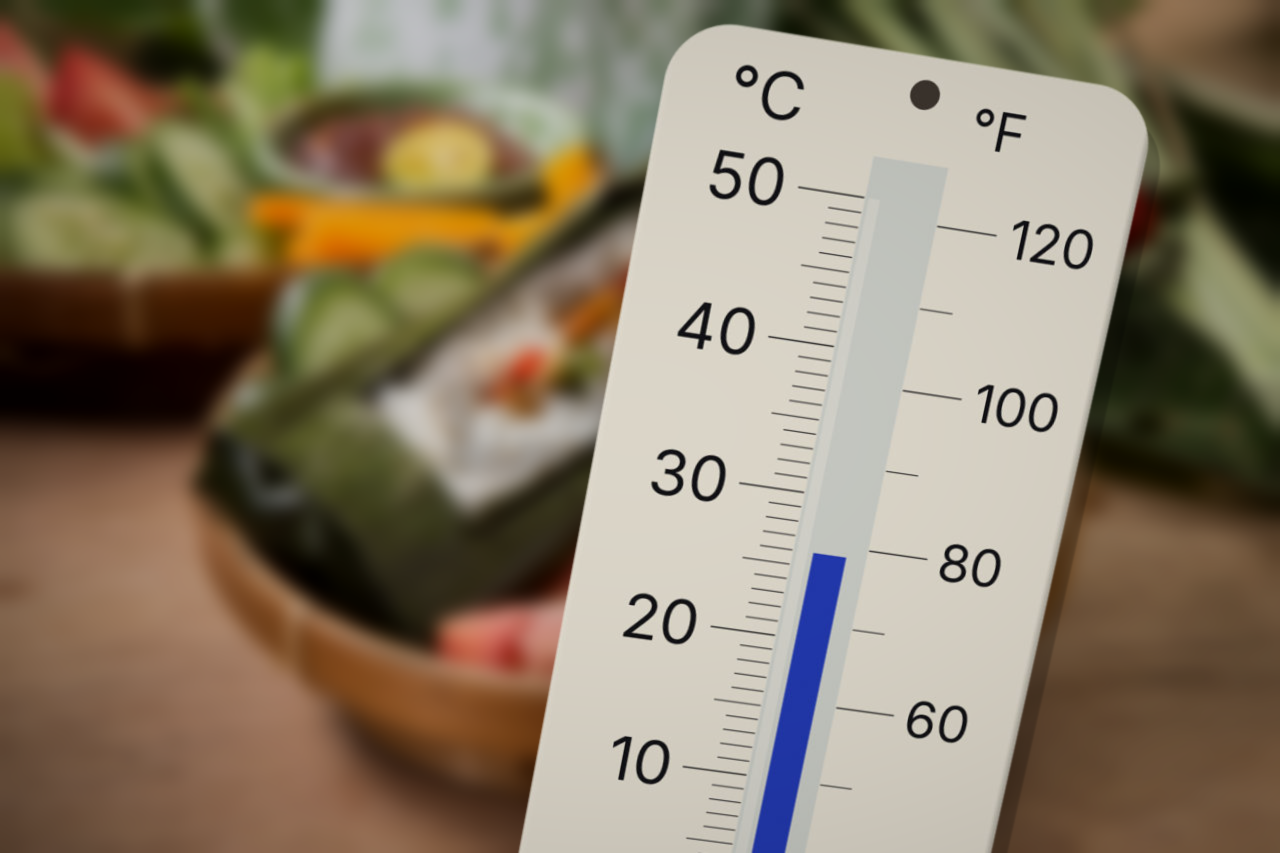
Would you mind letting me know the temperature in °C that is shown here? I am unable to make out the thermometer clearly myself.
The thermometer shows 26 °C
